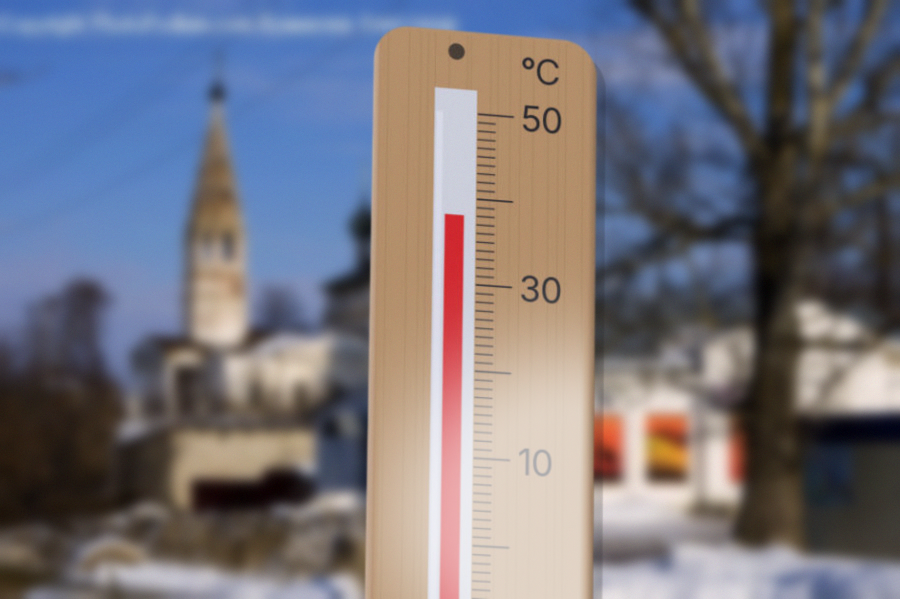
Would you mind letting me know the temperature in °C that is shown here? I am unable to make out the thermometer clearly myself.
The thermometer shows 38 °C
